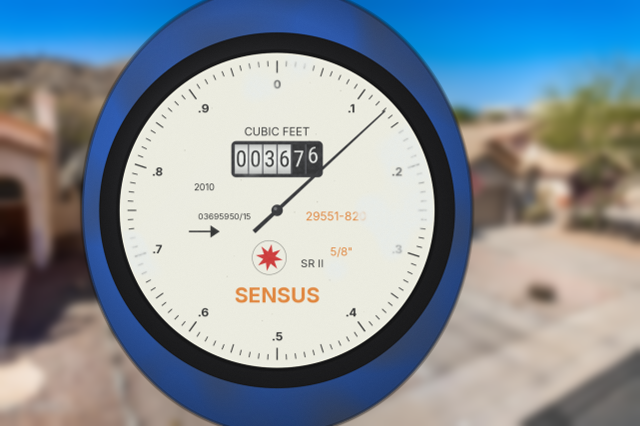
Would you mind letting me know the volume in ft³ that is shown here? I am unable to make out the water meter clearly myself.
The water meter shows 3676.13 ft³
